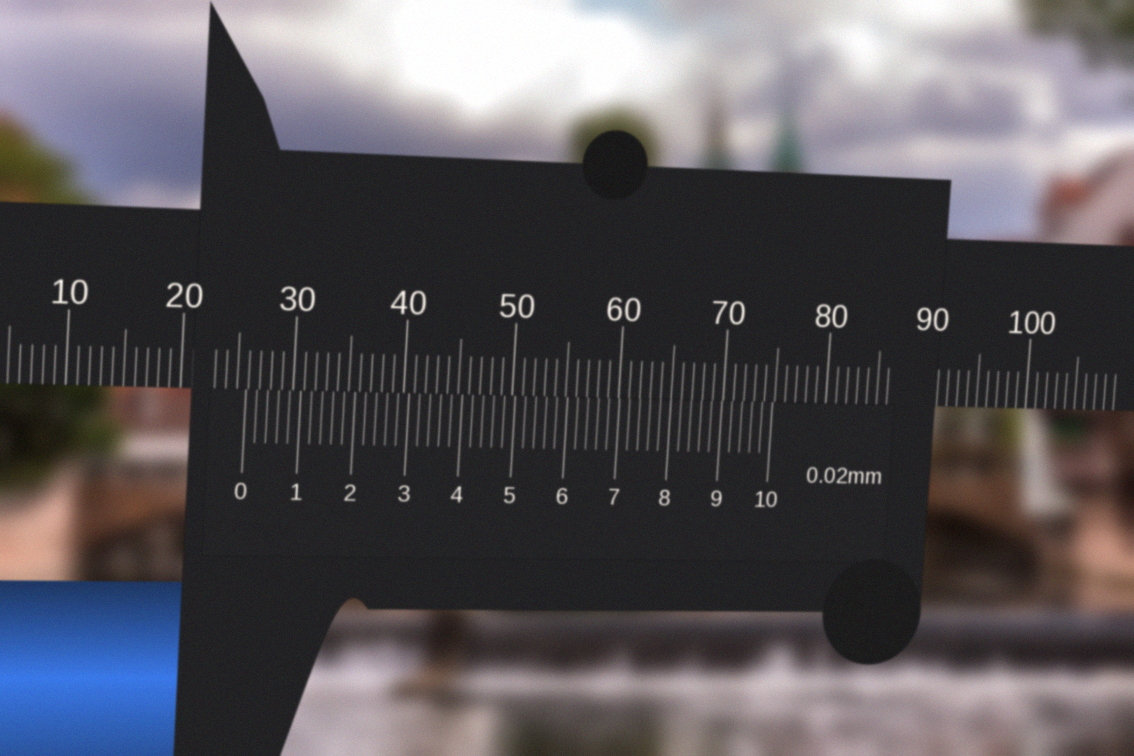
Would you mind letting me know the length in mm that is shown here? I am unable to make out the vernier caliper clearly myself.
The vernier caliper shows 25.8 mm
